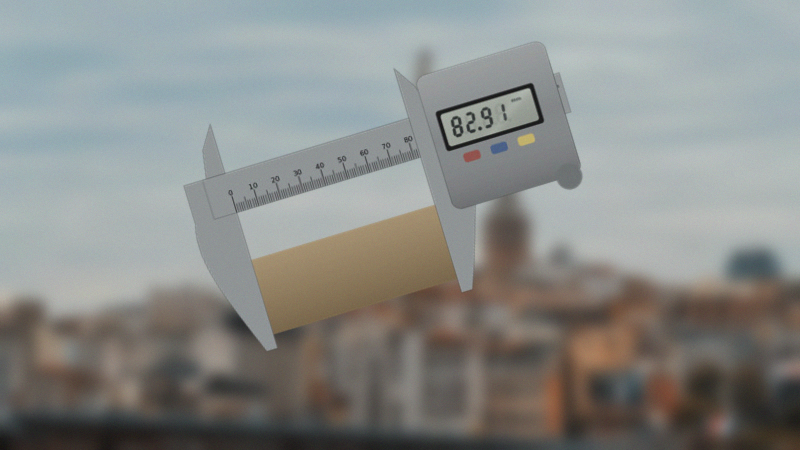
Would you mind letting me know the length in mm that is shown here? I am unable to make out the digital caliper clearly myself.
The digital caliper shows 82.91 mm
